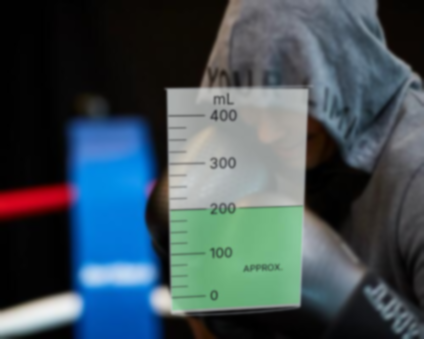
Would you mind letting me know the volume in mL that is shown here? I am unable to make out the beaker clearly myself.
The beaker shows 200 mL
